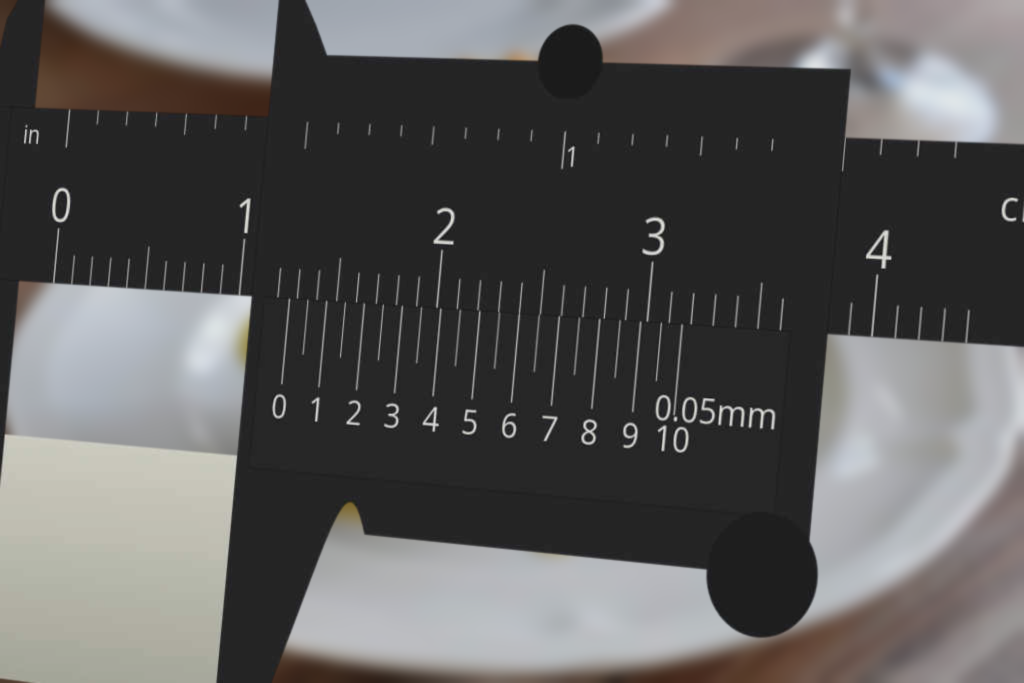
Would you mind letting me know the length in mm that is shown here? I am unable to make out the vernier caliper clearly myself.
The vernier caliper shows 12.6 mm
